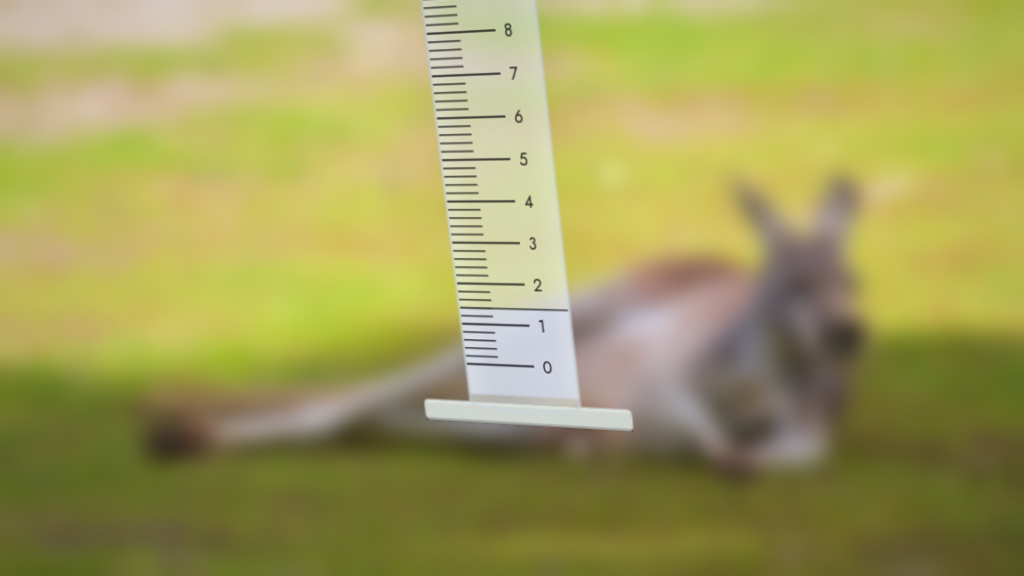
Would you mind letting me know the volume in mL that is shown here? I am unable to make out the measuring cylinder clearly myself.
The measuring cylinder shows 1.4 mL
